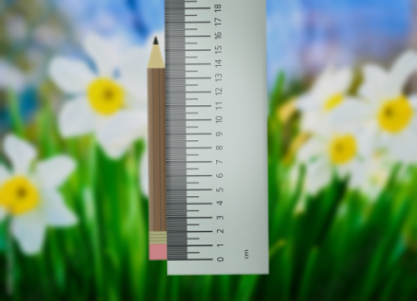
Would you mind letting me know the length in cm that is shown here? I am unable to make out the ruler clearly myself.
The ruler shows 16 cm
